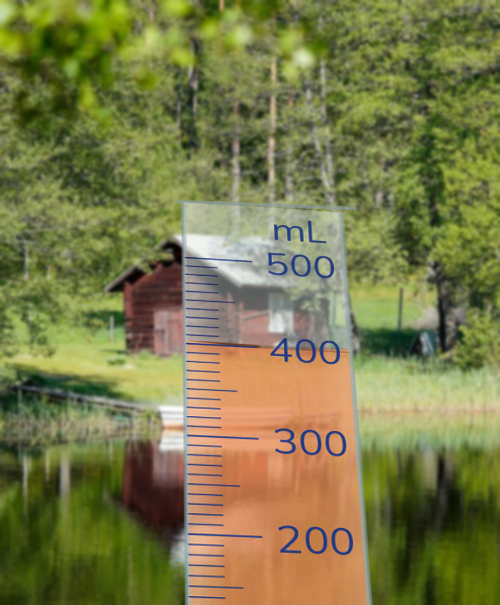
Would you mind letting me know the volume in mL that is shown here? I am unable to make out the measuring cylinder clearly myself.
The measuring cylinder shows 400 mL
